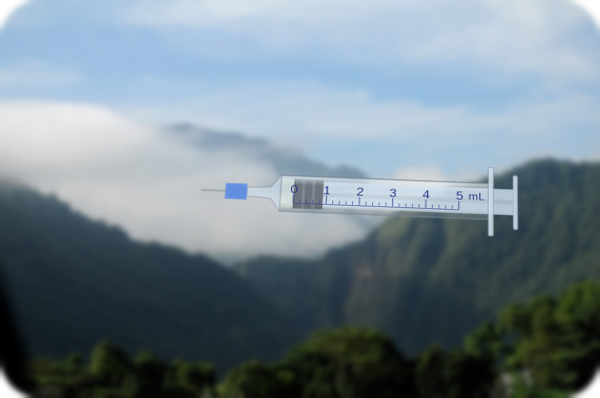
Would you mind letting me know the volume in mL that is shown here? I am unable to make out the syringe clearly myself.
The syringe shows 0 mL
